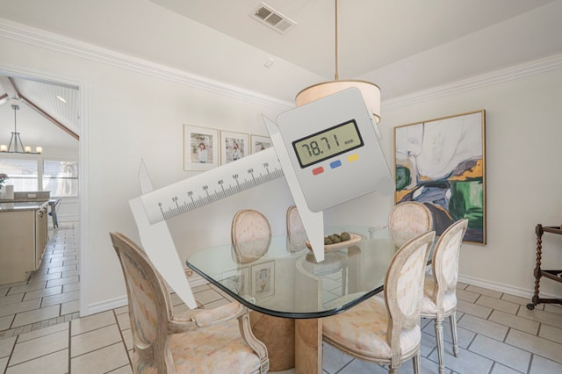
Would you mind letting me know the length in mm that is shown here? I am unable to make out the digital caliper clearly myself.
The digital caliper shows 78.71 mm
